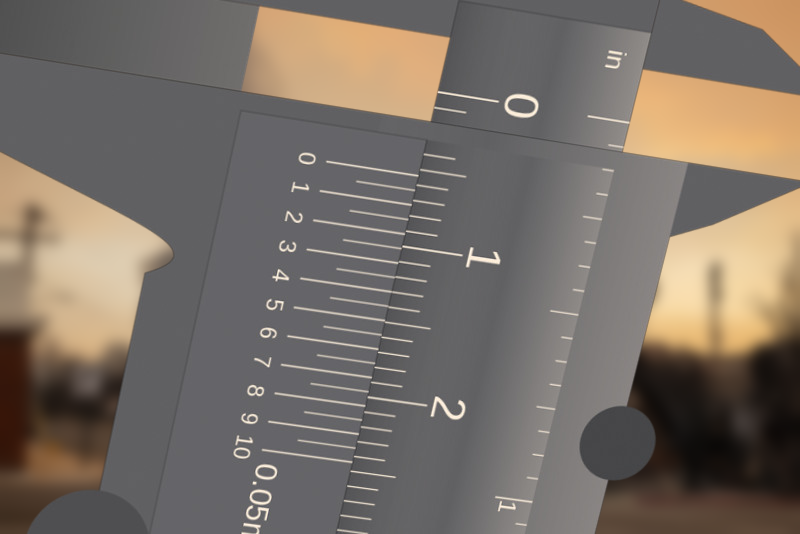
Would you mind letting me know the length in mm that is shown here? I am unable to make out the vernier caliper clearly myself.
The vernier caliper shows 5.4 mm
